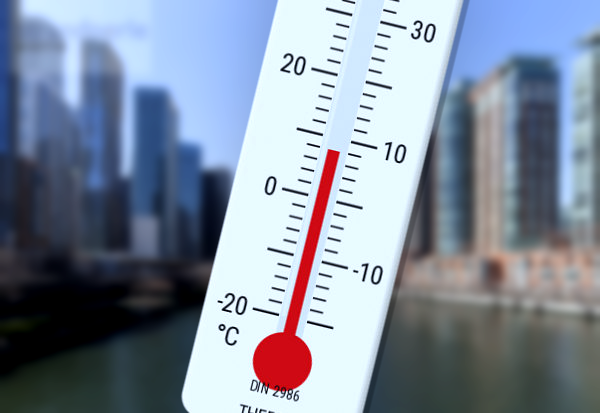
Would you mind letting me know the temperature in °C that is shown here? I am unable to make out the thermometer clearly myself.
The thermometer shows 8 °C
